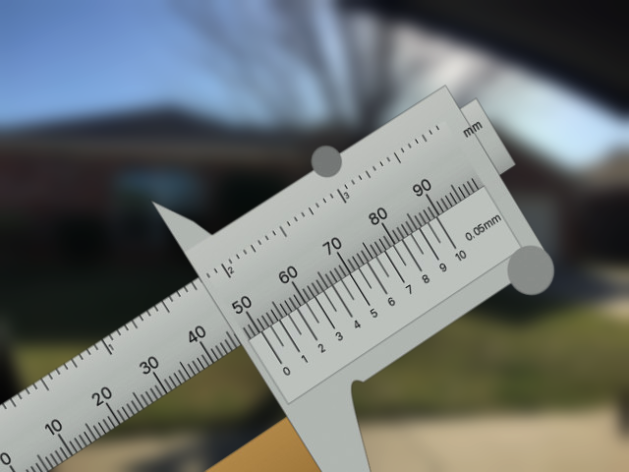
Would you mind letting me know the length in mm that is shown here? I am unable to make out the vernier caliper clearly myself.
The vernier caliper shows 50.4 mm
